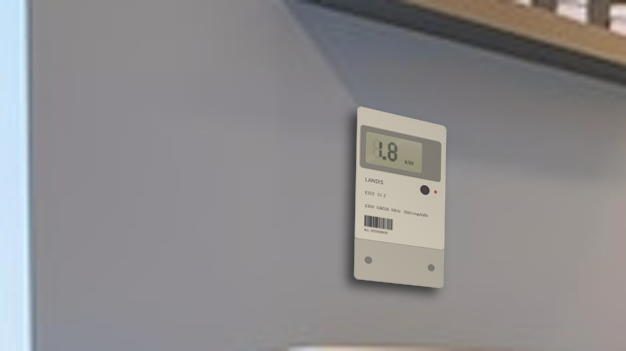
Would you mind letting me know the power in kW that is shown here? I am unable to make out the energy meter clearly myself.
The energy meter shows 1.8 kW
